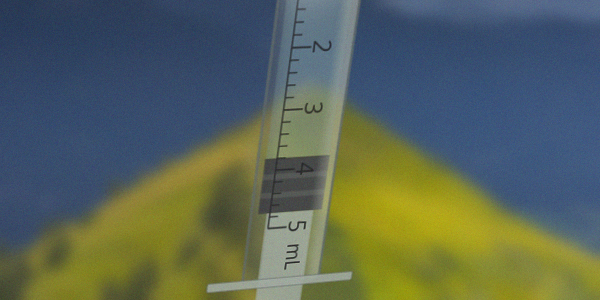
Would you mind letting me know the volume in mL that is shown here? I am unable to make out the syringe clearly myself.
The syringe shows 3.8 mL
